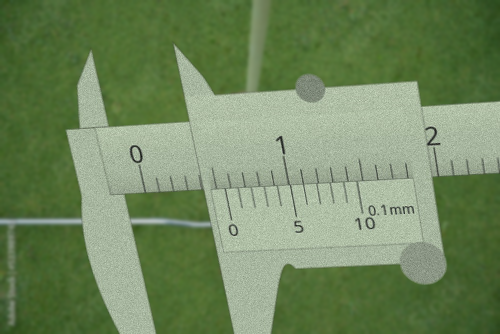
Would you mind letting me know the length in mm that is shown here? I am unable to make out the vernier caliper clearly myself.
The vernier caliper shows 5.6 mm
